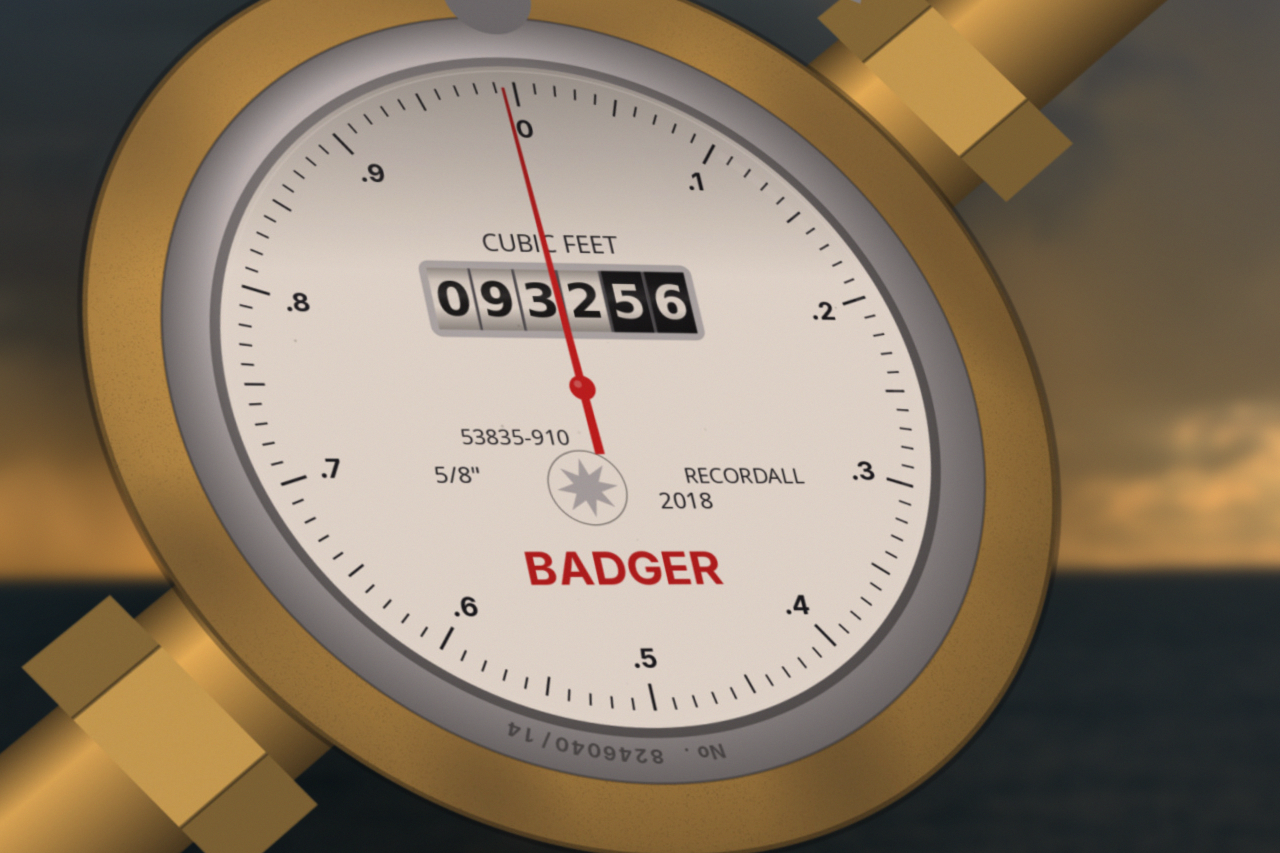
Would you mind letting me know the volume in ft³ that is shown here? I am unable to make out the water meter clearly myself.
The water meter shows 93255.99 ft³
